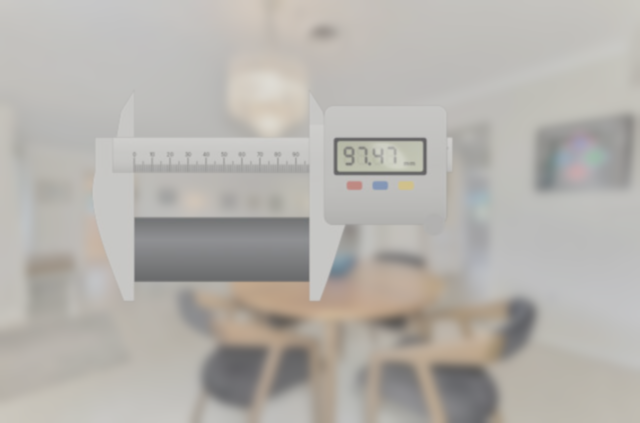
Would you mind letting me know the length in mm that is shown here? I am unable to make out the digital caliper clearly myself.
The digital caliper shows 97.47 mm
